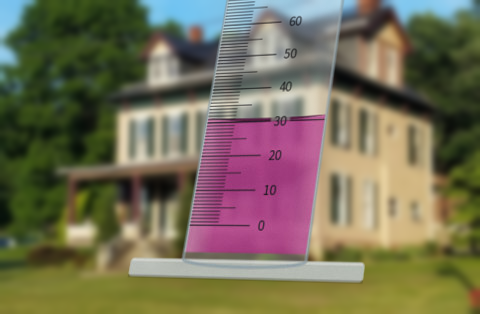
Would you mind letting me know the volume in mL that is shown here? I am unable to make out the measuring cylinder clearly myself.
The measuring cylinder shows 30 mL
